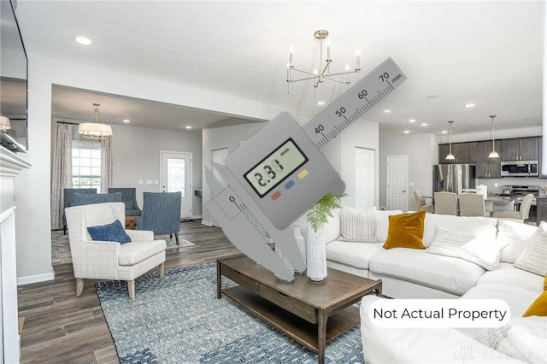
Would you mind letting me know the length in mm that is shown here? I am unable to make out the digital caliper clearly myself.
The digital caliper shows 2.31 mm
